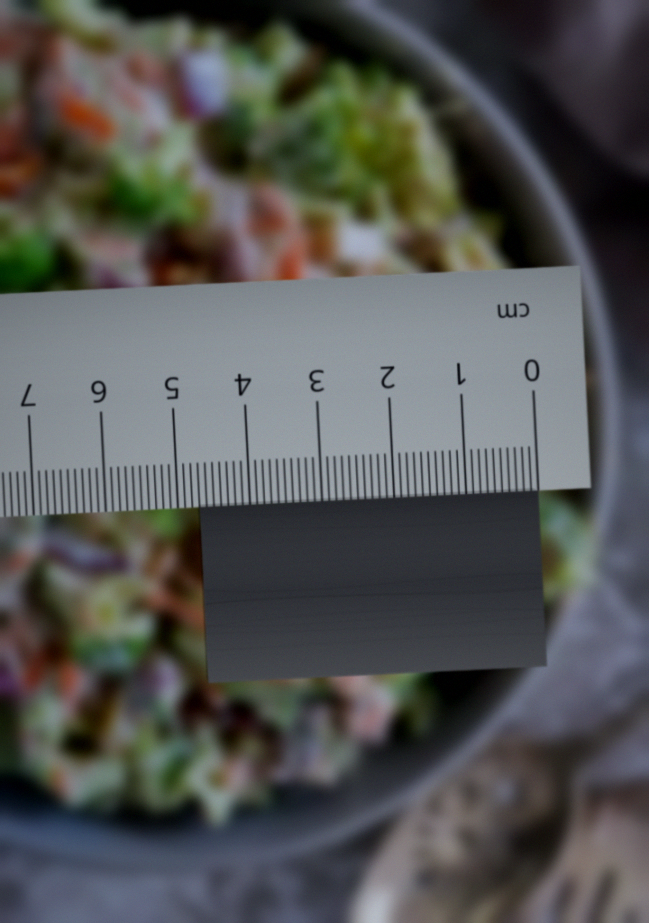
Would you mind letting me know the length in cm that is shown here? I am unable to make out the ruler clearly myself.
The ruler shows 4.7 cm
